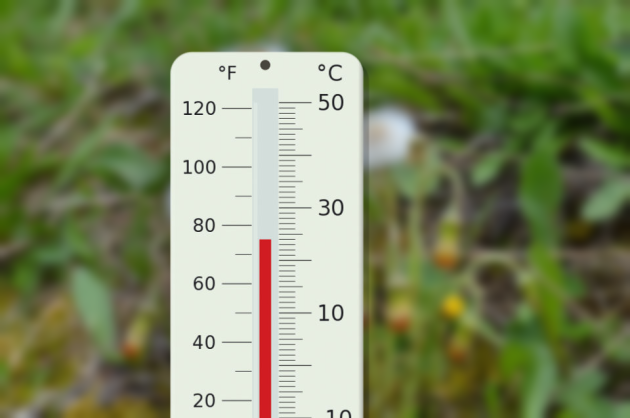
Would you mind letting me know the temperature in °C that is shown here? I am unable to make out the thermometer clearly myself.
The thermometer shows 24 °C
